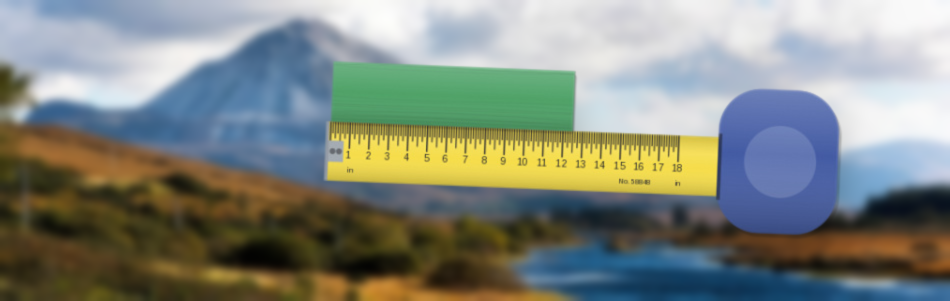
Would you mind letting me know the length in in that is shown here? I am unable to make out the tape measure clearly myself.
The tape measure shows 12.5 in
